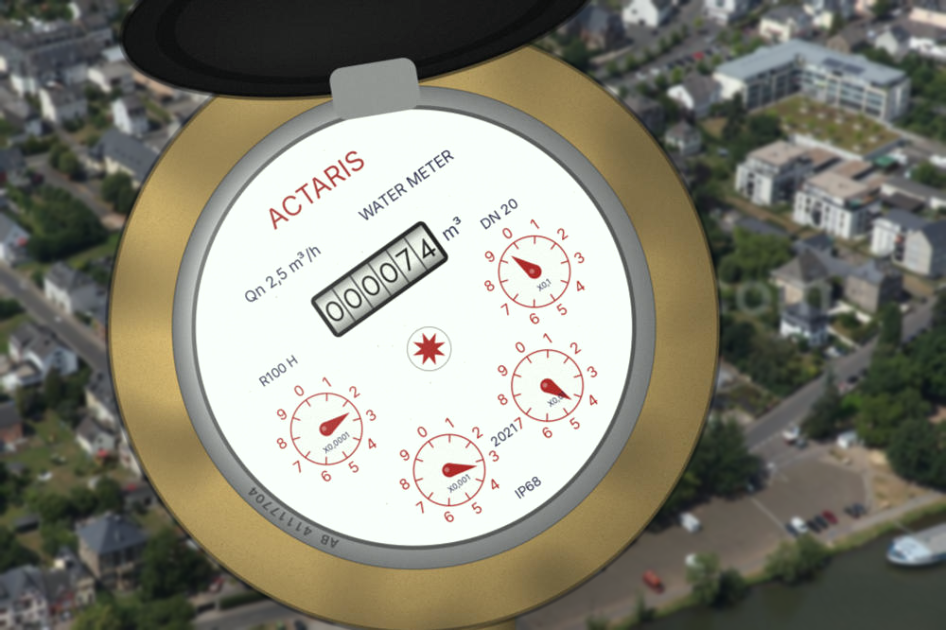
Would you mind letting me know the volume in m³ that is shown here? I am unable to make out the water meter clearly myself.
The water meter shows 73.9432 m³
